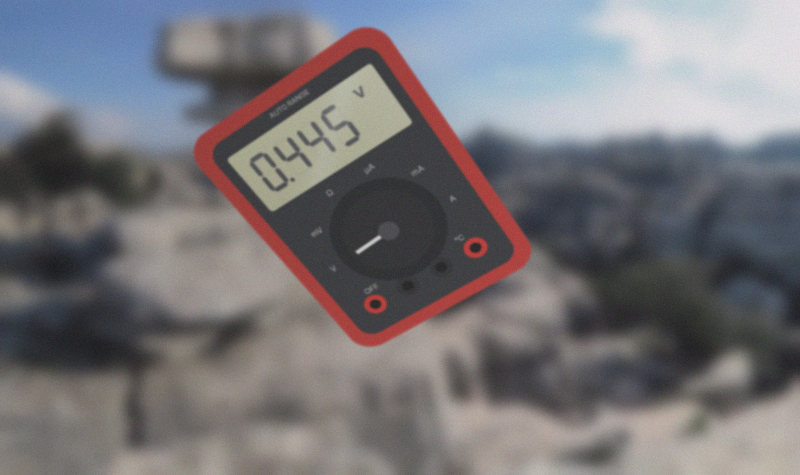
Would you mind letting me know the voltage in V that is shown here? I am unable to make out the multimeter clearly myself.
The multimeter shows 0.445 V
